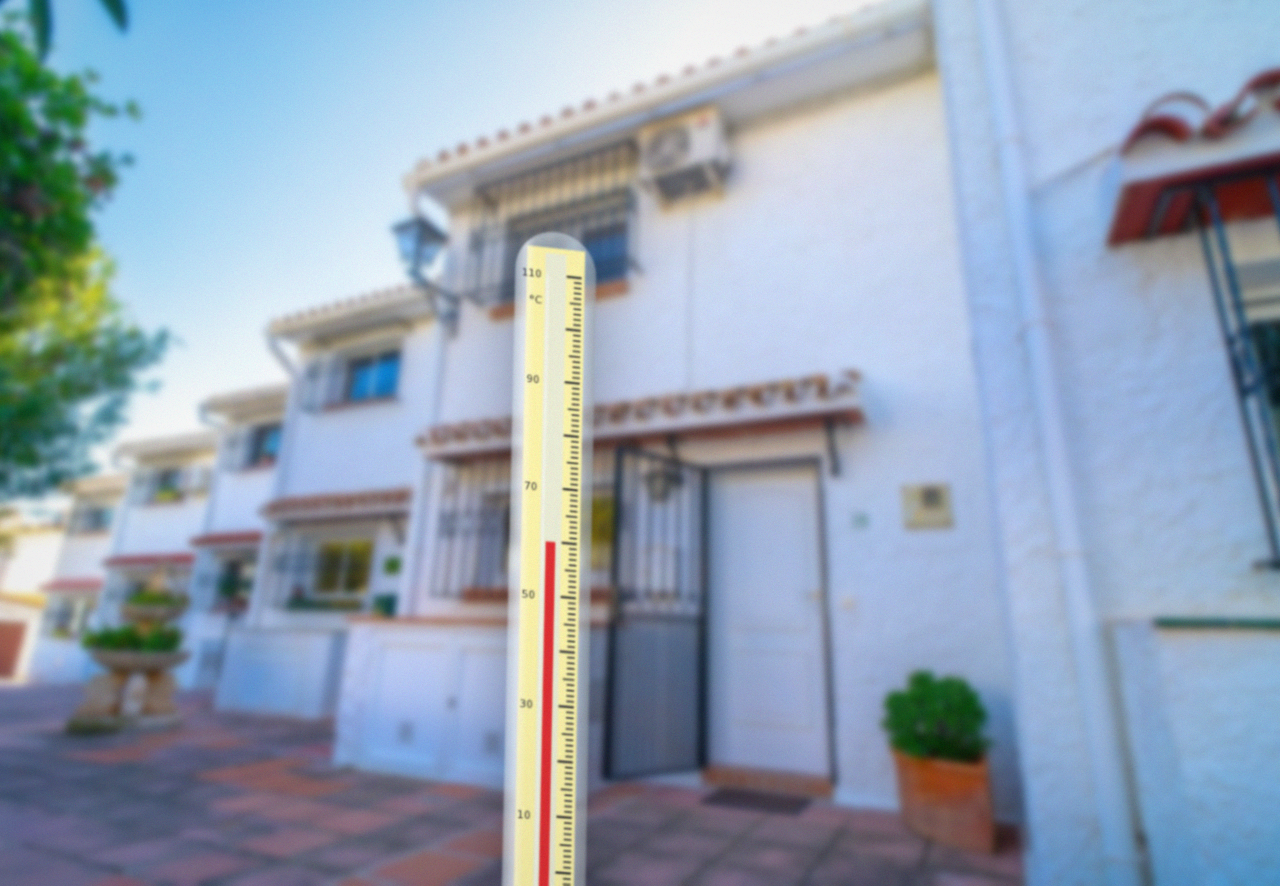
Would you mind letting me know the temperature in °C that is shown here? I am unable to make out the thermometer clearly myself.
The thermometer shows 60 °C
